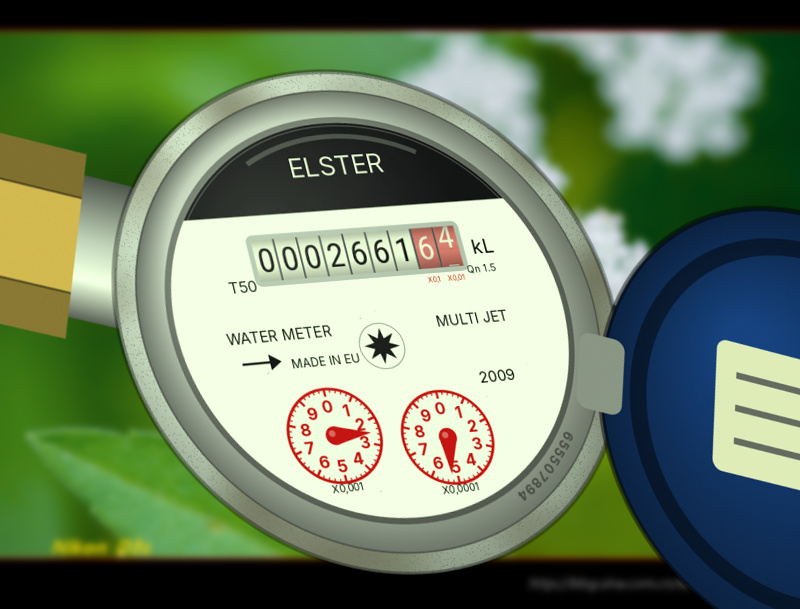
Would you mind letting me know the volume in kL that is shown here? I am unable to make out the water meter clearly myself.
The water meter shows 2661.6425 kL
